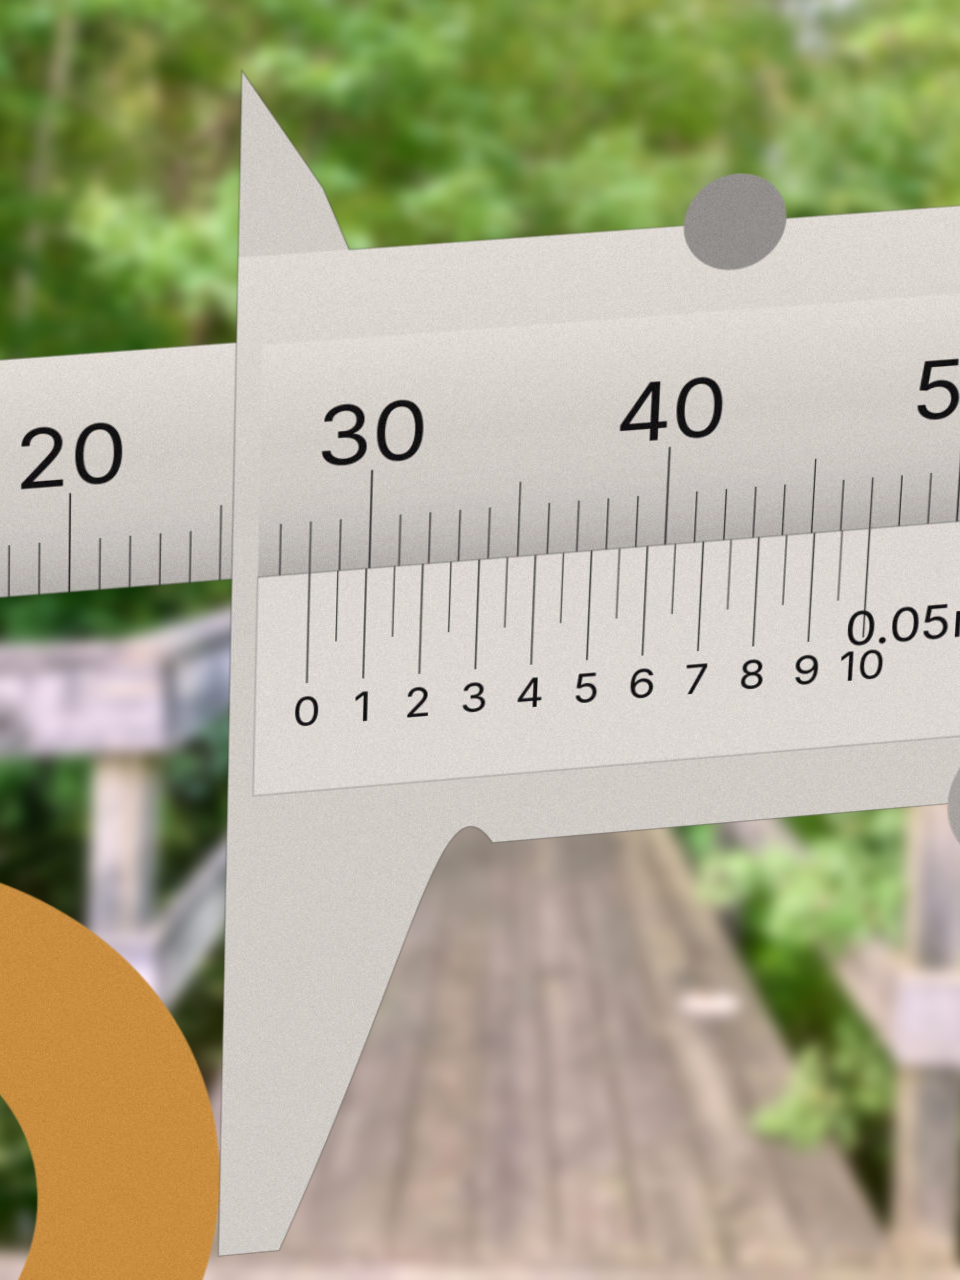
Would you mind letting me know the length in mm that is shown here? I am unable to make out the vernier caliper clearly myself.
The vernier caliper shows 28.00 mm
